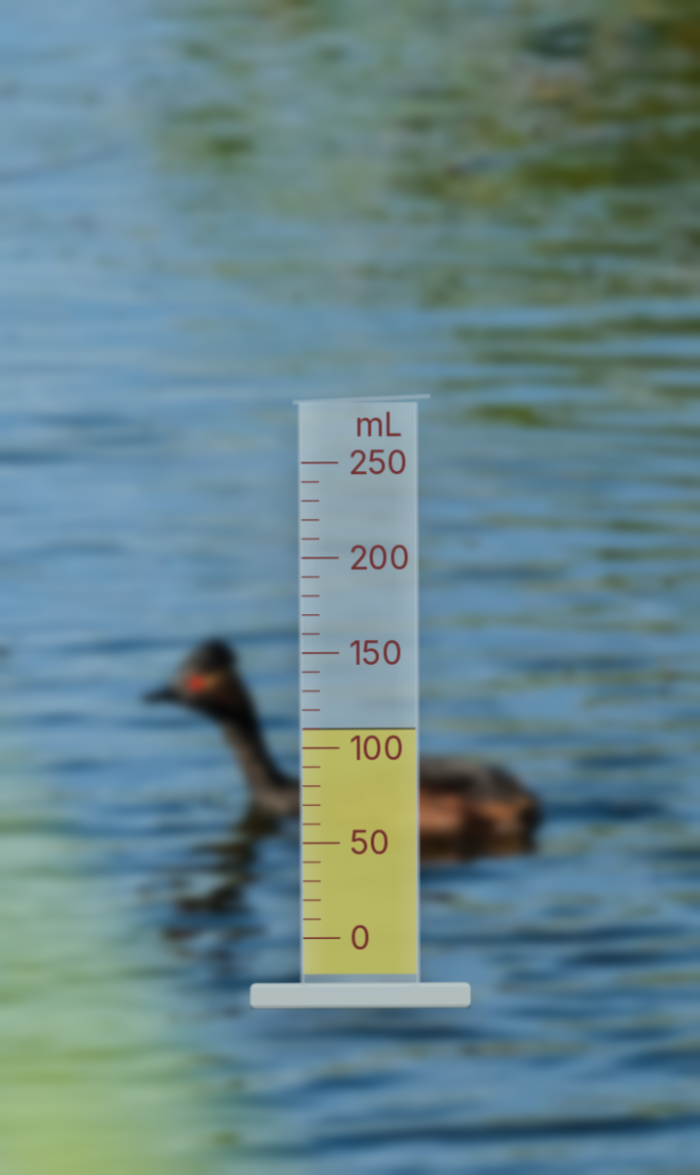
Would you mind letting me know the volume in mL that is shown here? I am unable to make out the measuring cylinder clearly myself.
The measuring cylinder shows 110 mL
